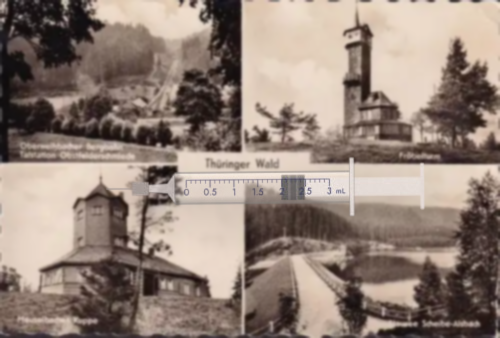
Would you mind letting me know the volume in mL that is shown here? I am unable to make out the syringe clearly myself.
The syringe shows 2 mL
